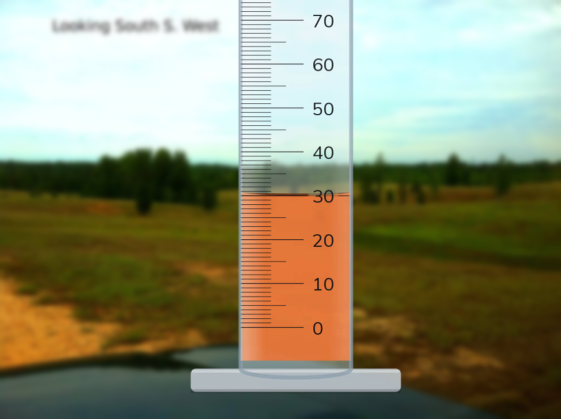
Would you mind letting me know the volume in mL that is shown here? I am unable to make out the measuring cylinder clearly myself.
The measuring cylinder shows 30 mL
